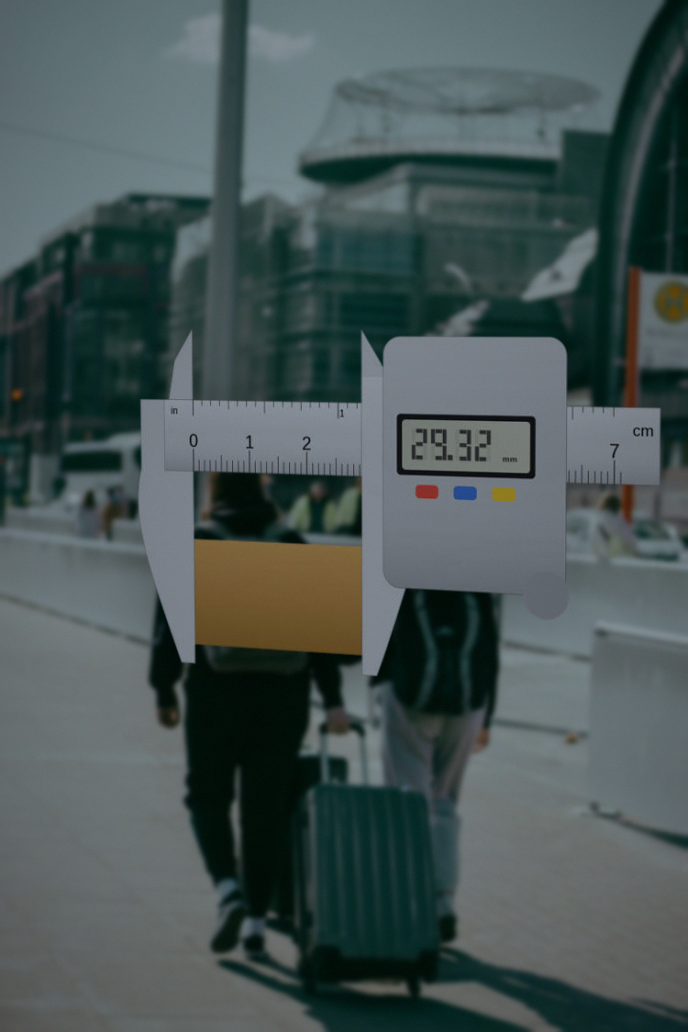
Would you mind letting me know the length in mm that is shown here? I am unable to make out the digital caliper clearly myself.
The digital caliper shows 29.32 mm
